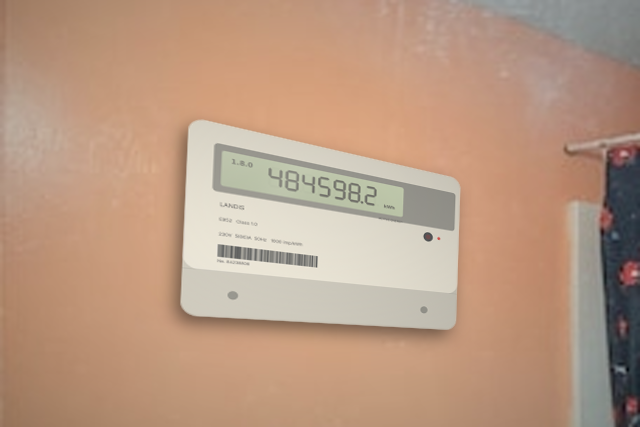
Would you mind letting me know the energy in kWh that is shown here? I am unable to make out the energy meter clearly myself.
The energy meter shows 484598.2 kWh
